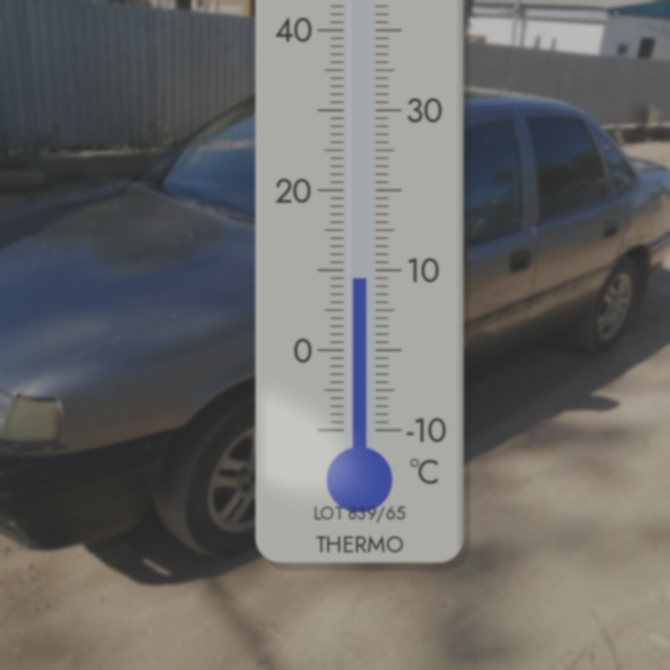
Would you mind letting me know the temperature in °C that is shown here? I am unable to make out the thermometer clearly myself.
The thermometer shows 9 °C
